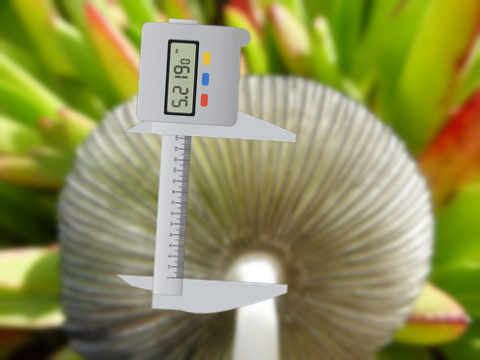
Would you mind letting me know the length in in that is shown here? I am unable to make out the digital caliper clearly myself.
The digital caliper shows 5.2190 in
